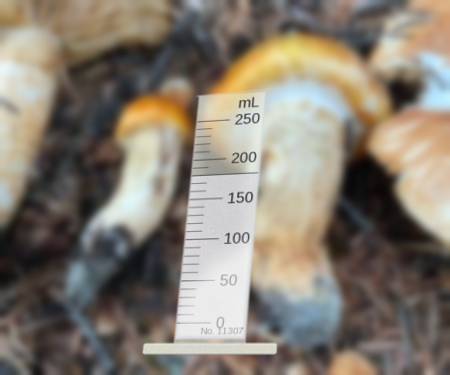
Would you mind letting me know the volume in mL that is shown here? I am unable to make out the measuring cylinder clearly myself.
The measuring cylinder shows 180 mL
